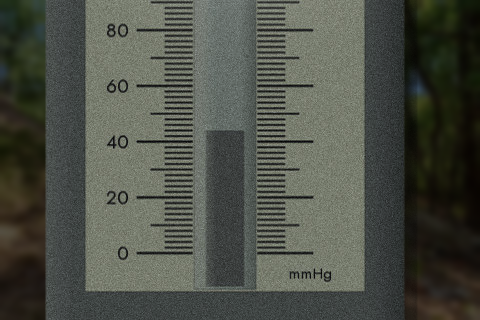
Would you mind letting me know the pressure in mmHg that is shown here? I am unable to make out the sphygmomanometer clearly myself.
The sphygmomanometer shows 44 mmHg
